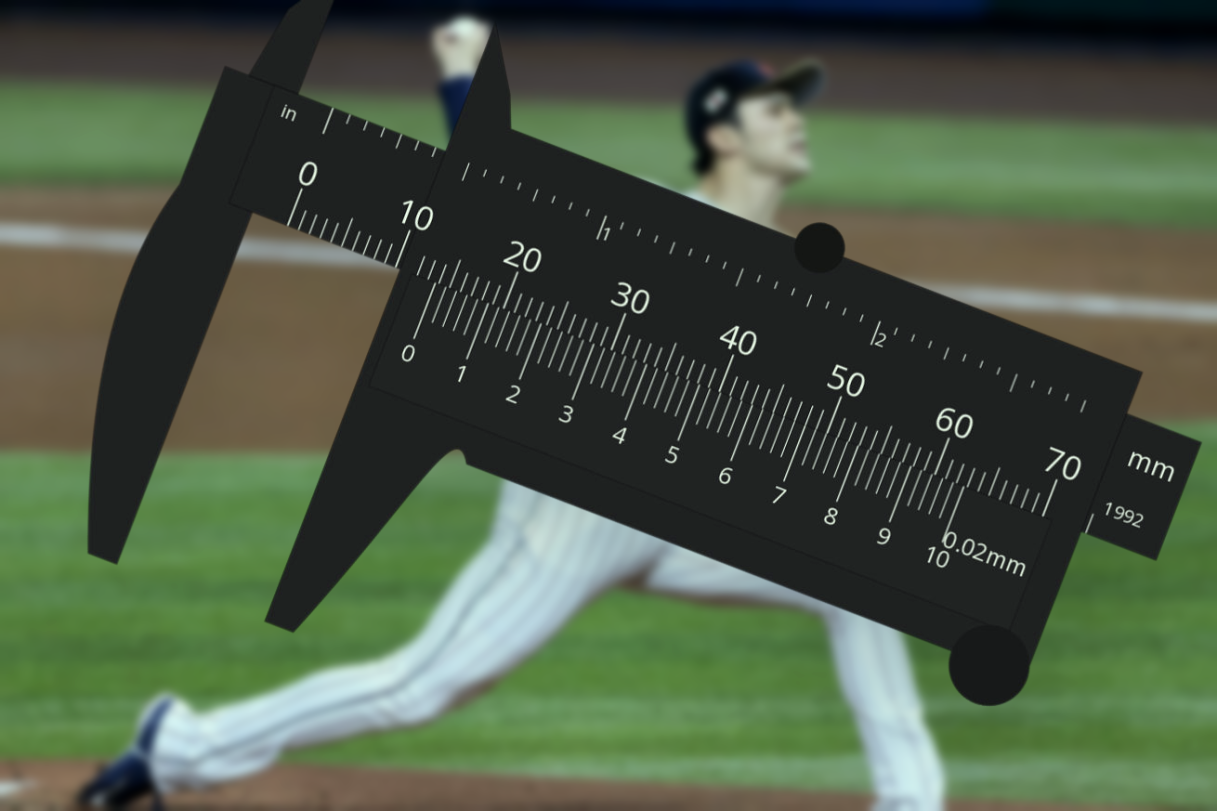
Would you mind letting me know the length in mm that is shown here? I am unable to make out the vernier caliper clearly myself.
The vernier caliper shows 13.7 mm
